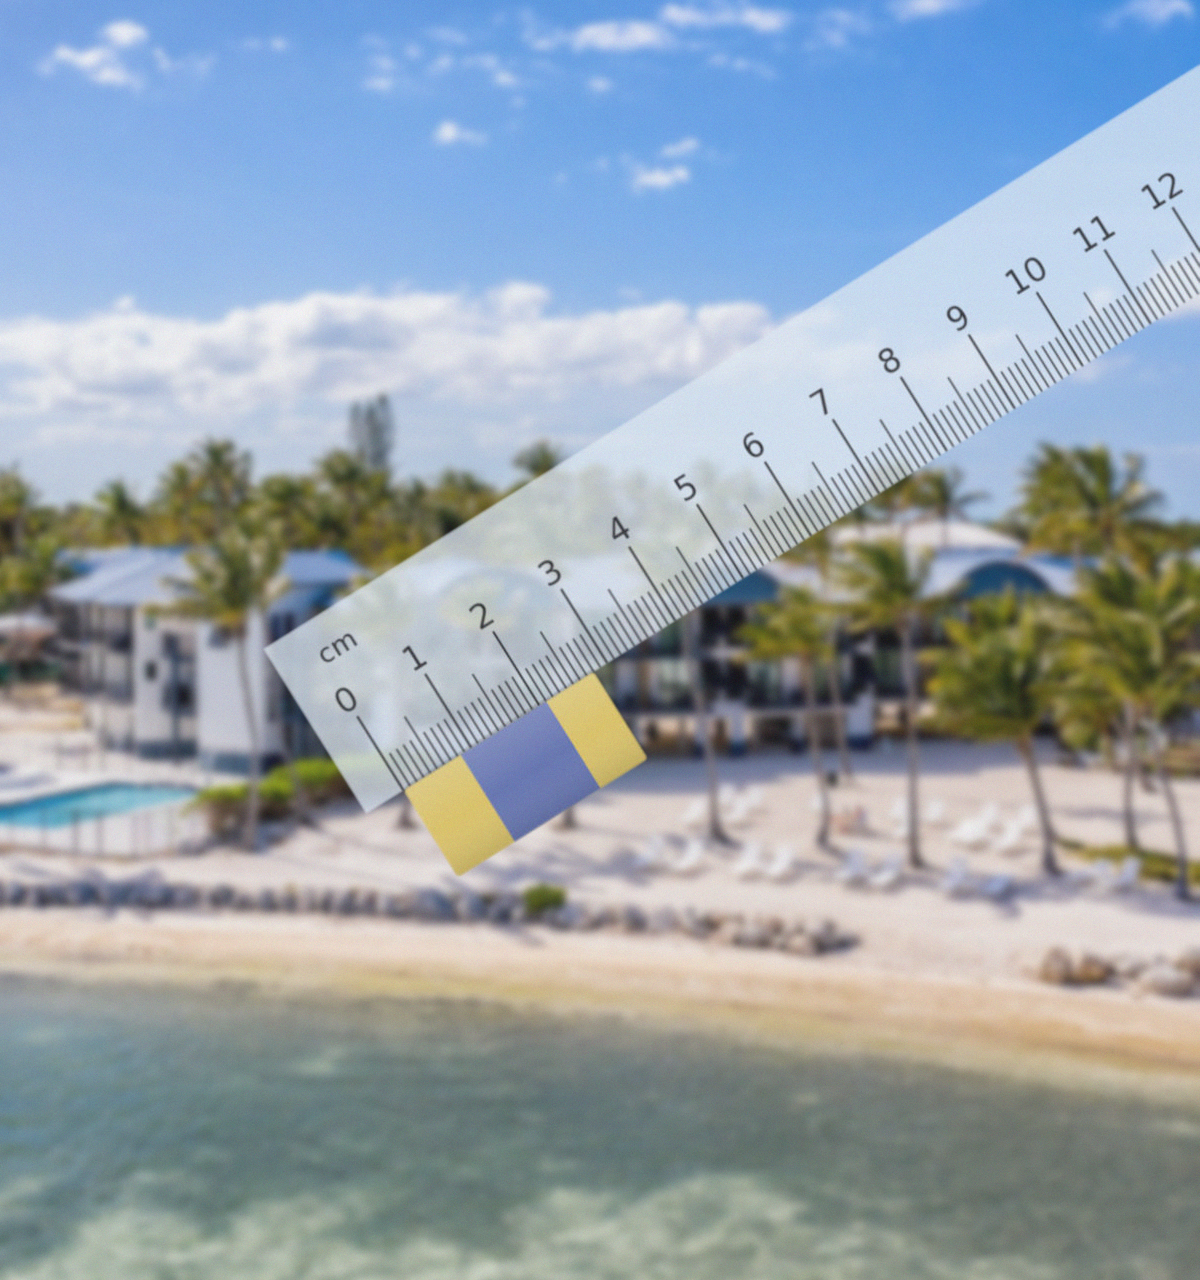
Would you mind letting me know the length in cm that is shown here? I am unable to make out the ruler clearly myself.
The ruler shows 2.8 cm
